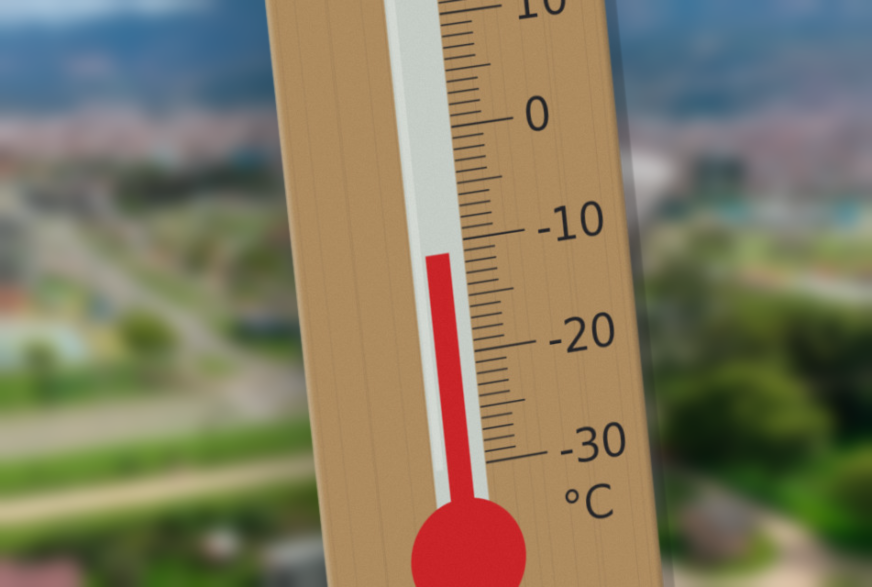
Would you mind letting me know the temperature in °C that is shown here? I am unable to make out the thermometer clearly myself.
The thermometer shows -11 °C
